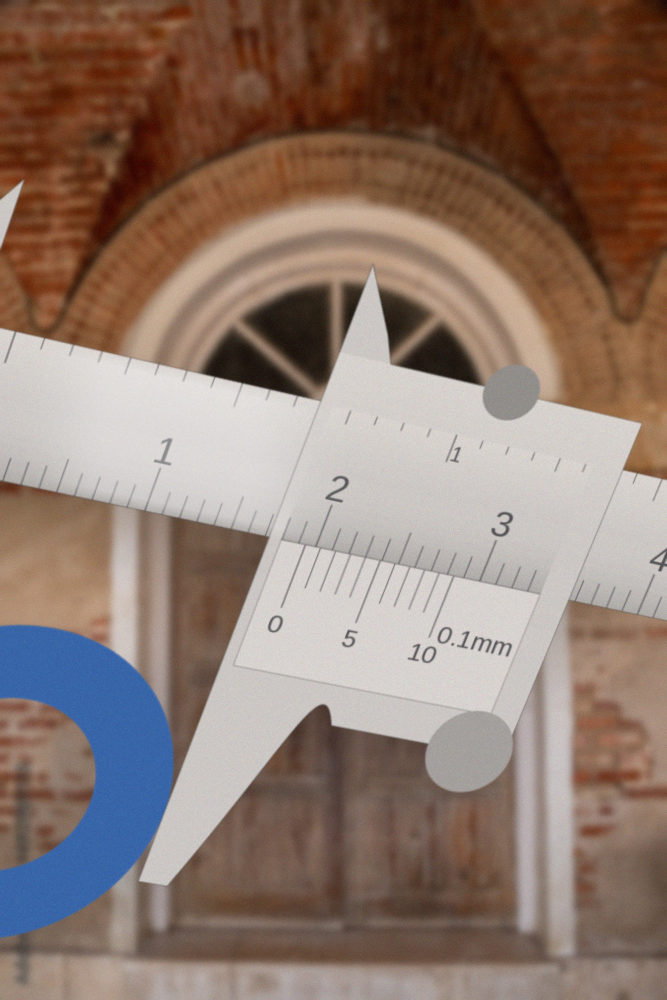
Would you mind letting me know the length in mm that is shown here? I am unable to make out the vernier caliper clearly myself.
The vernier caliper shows 19.4 mm
